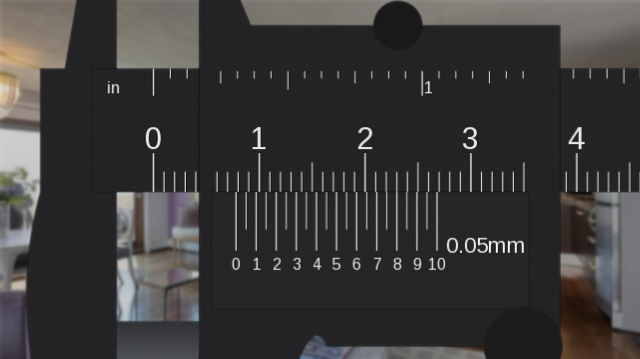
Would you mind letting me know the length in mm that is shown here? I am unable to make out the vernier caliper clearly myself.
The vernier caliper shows 7.8 mm
